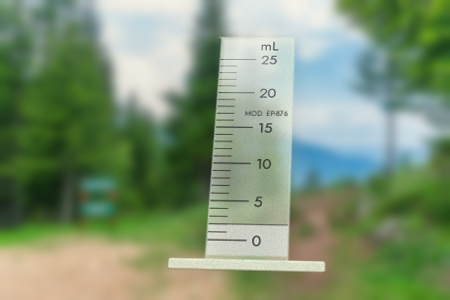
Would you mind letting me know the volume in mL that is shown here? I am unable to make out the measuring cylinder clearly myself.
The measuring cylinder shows 2 mL
